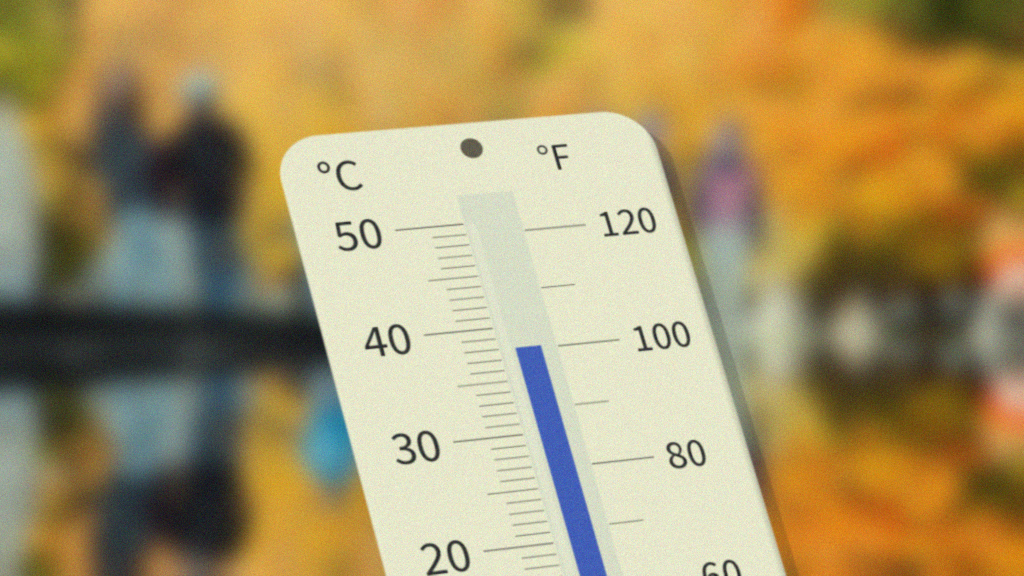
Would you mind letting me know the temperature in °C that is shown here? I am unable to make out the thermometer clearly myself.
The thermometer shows 38 °C
